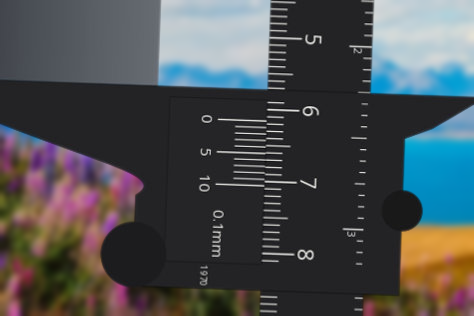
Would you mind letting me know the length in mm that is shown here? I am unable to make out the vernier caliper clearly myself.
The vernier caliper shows 61.6 mm
